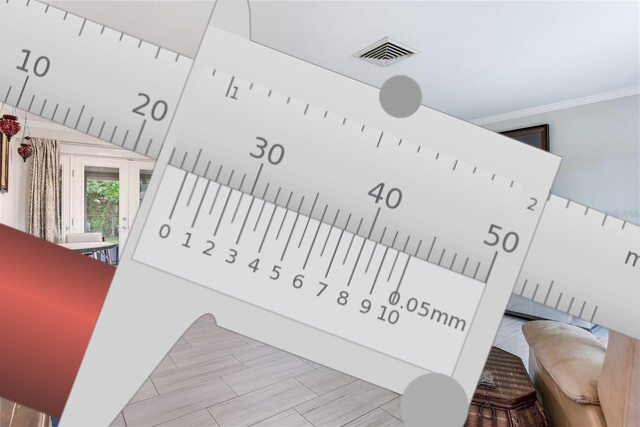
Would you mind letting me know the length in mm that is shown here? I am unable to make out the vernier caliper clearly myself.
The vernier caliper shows 24.6 mm
